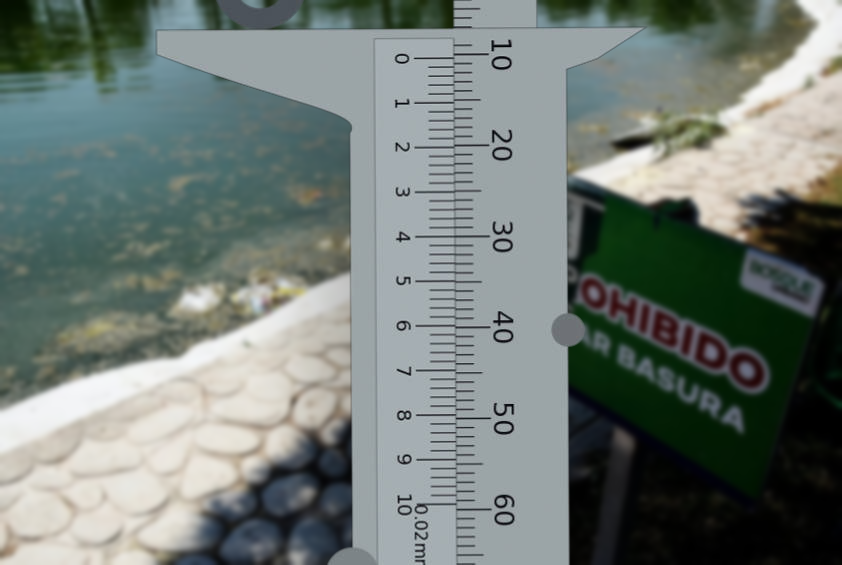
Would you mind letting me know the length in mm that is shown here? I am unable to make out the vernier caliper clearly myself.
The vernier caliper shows 10.4 mm
